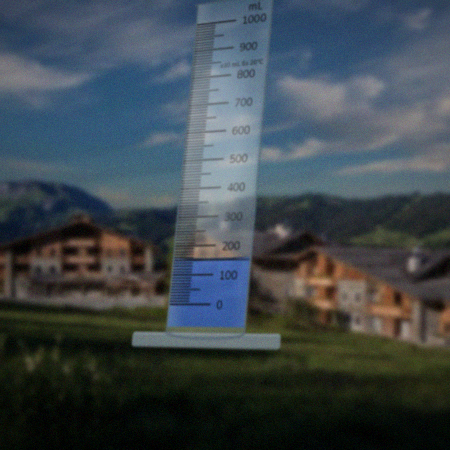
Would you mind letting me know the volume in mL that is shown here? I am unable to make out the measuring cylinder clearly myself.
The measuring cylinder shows 150 mL
